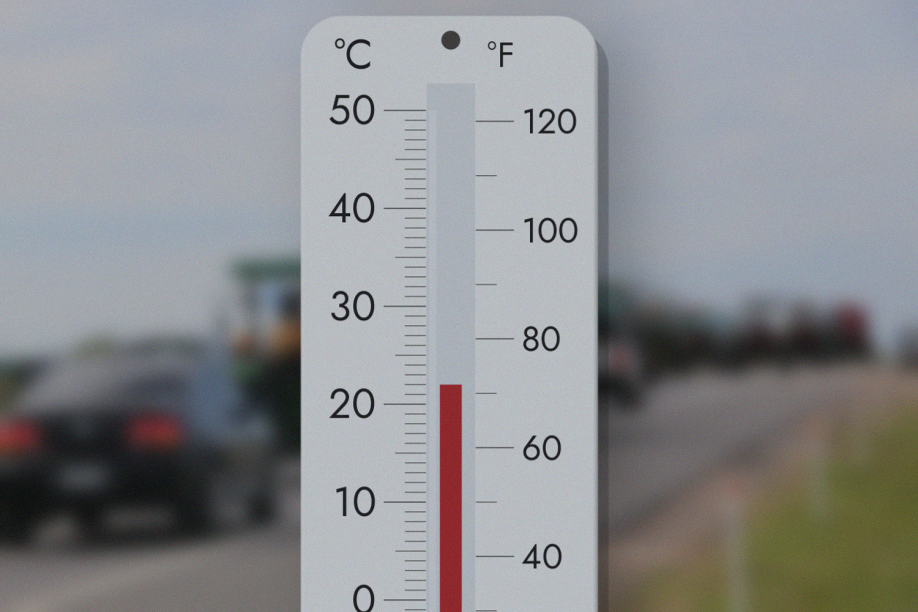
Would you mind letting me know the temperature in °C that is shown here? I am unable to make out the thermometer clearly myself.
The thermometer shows 22 °C
